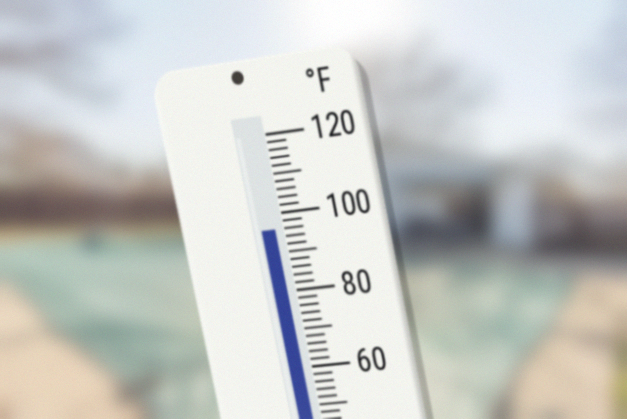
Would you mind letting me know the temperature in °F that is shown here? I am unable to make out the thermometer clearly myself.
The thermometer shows 96 °F
